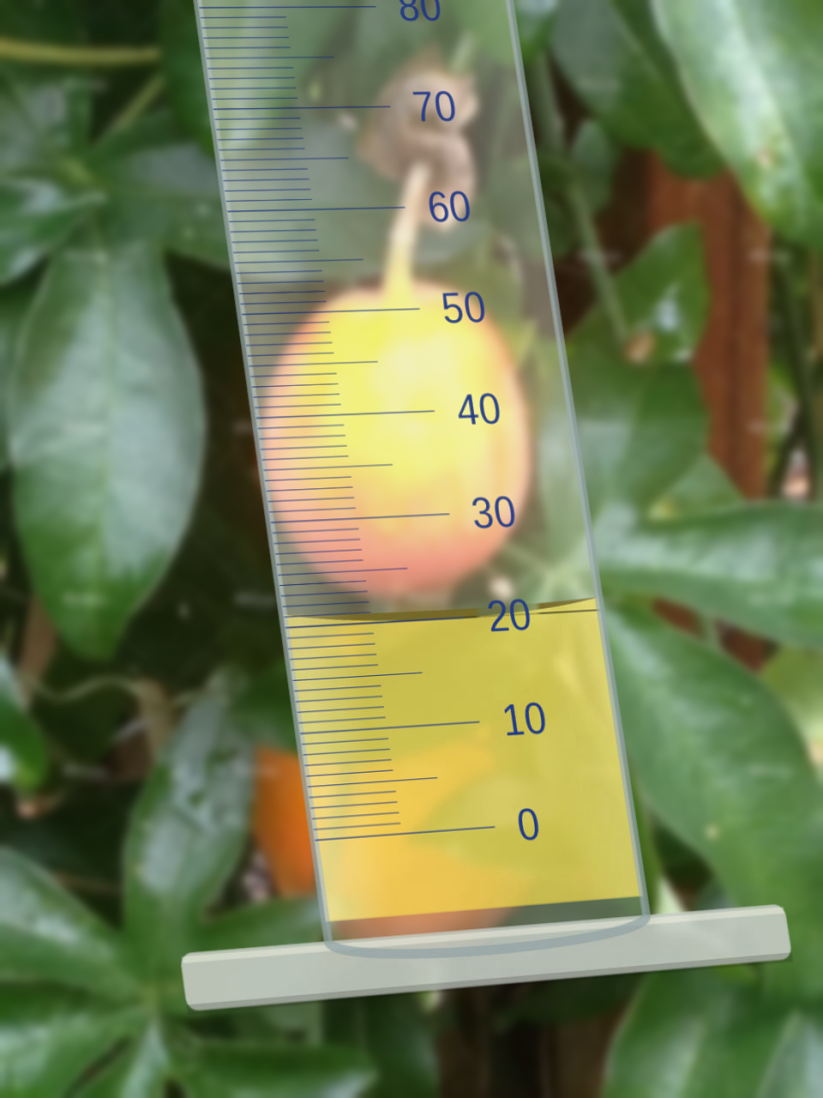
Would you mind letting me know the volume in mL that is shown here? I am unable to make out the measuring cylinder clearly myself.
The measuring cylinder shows 20 mL
